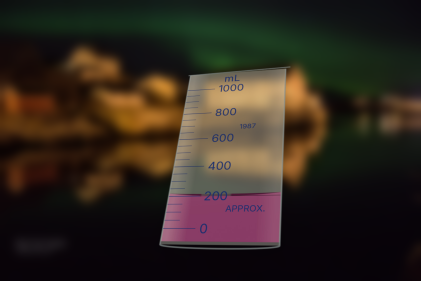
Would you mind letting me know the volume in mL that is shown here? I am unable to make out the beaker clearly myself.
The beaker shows 200 mL
